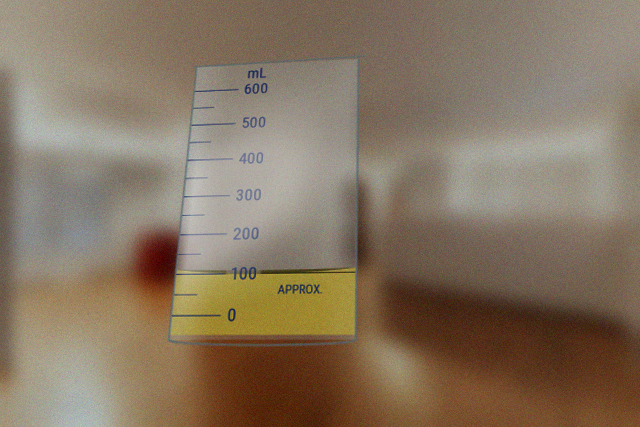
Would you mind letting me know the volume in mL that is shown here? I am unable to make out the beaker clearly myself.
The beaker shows 100 mL
